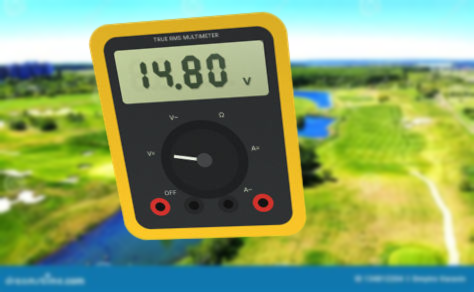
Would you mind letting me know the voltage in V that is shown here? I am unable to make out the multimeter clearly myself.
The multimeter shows 14.80 V
